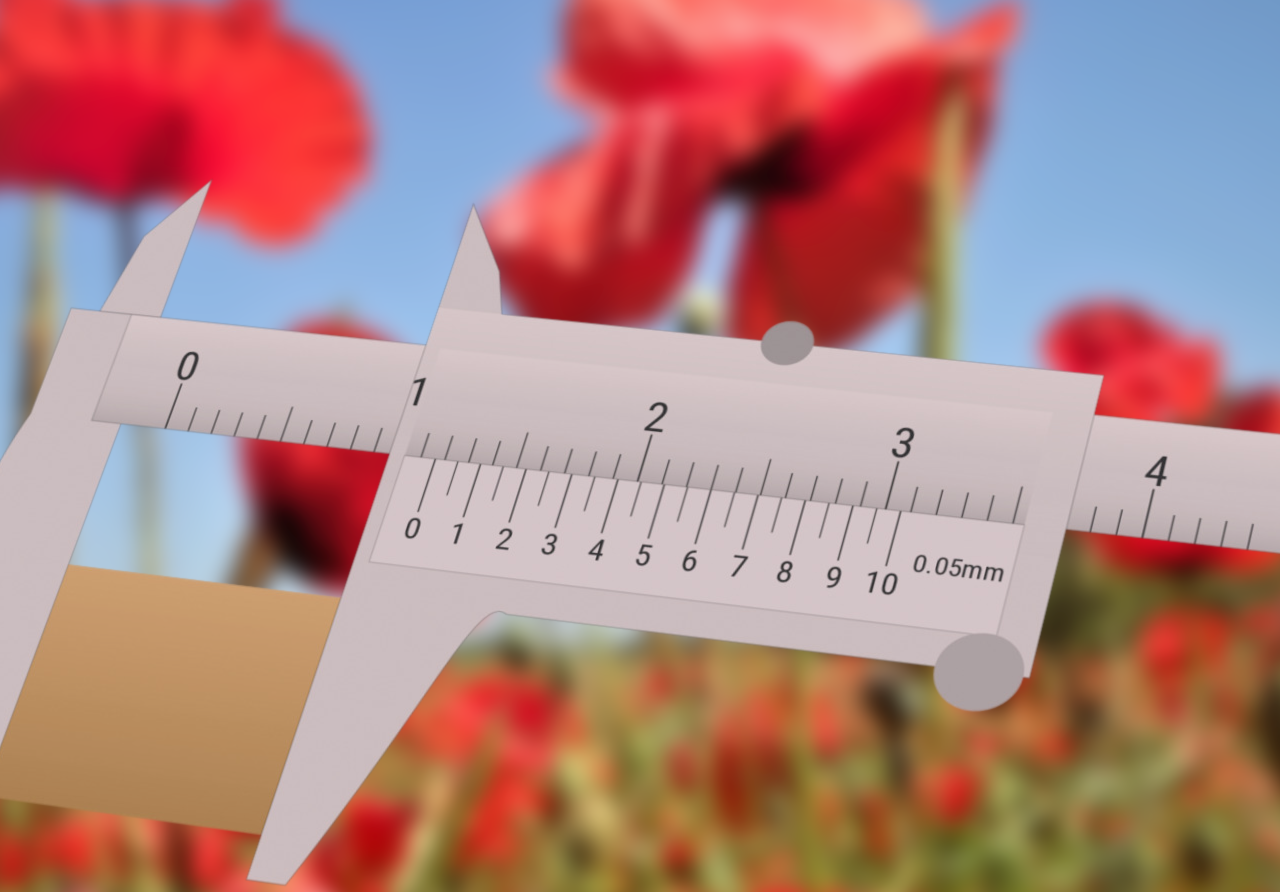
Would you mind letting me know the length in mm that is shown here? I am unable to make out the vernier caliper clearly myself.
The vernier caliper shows 11.6 mm
